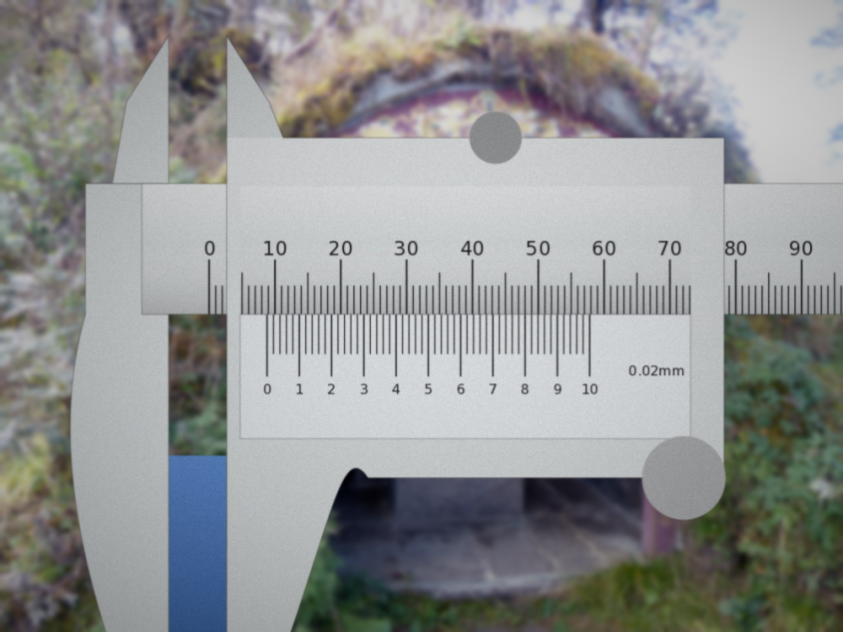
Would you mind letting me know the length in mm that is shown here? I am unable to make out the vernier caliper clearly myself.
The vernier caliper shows 8.8 mm
